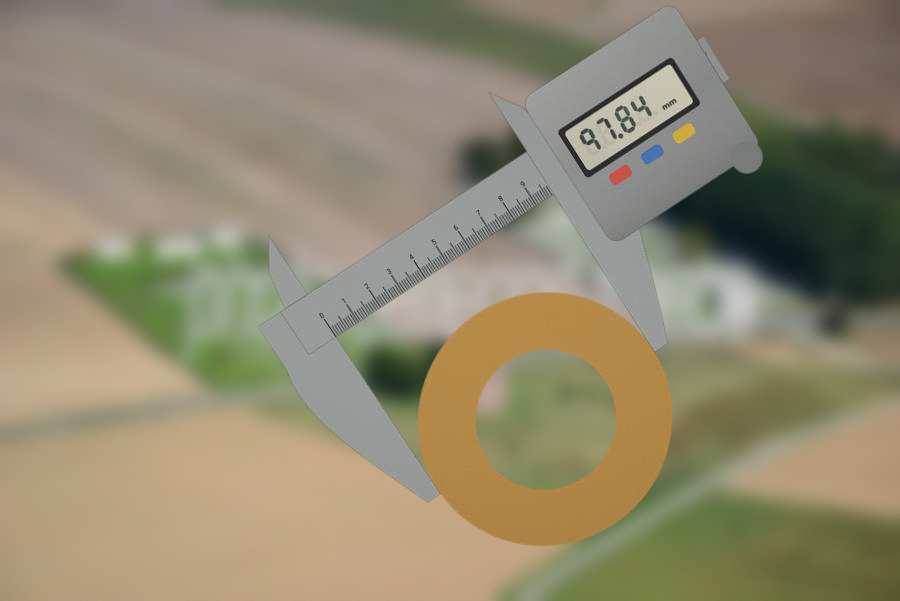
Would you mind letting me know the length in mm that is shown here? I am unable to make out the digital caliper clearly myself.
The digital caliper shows 97.84 mm
